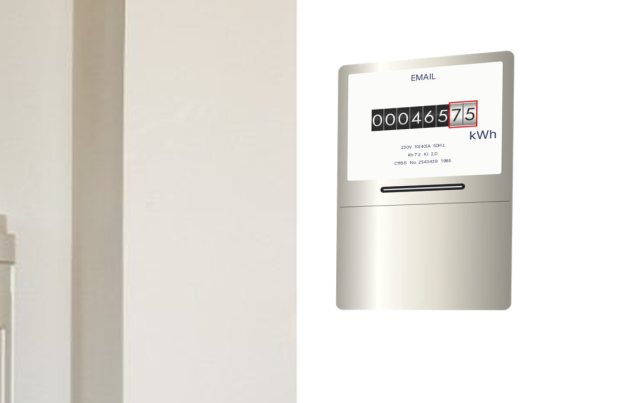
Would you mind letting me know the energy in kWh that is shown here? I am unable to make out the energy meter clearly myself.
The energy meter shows 465.75 kWh
